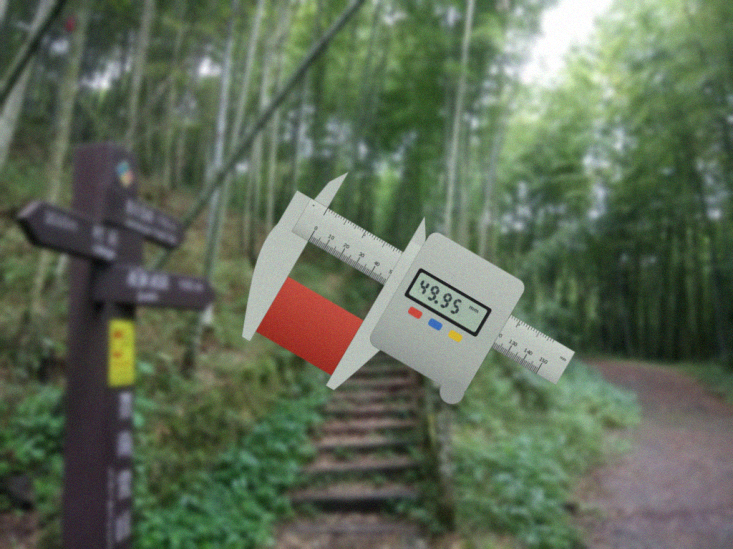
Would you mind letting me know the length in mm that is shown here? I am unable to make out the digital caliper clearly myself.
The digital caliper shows 49.95 mm
